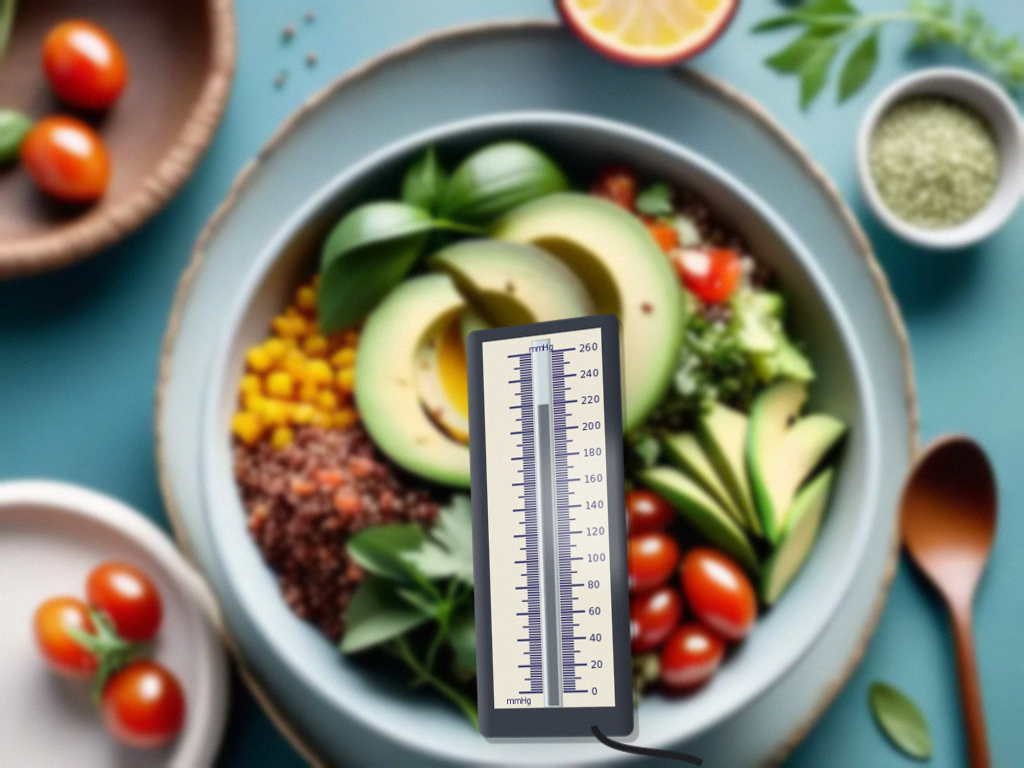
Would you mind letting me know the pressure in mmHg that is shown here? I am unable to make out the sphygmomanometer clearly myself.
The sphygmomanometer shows 220 mmHg
